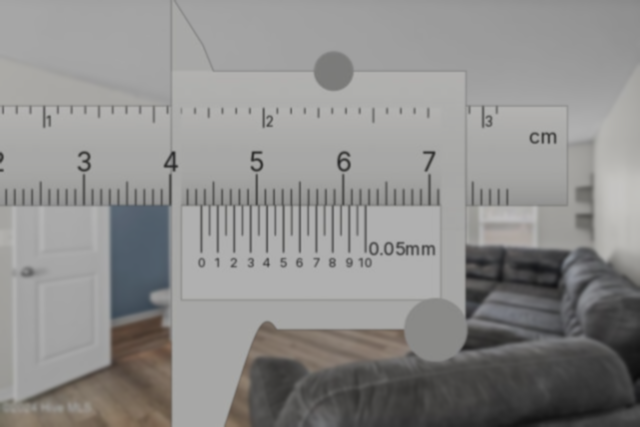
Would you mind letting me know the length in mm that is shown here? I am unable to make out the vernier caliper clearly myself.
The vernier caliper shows 43.6 mm
